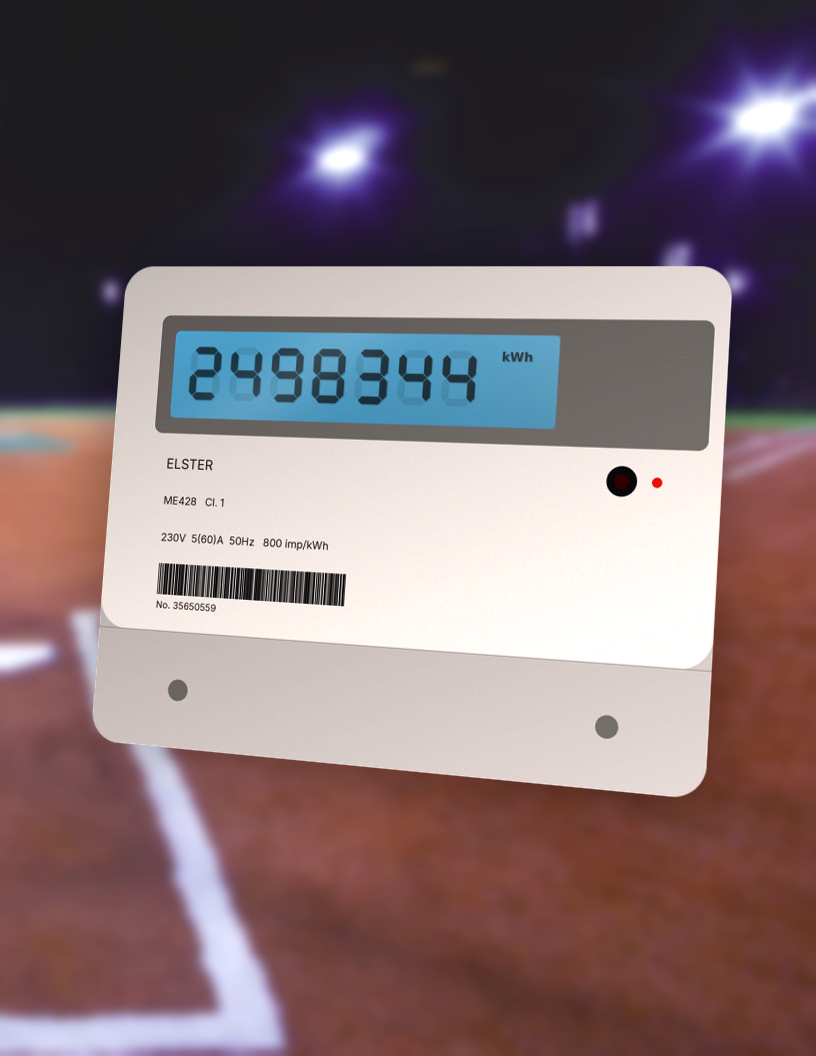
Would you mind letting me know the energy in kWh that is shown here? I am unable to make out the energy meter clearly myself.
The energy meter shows 2498344 kWh
